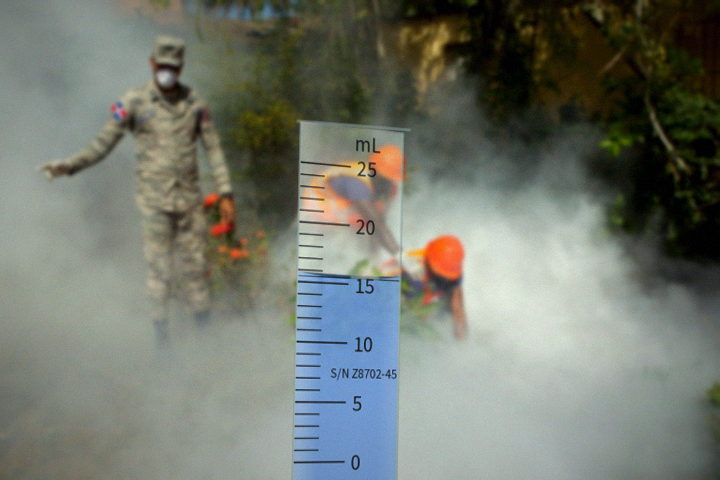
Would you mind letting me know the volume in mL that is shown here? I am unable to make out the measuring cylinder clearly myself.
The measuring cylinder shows 15.5 mL
